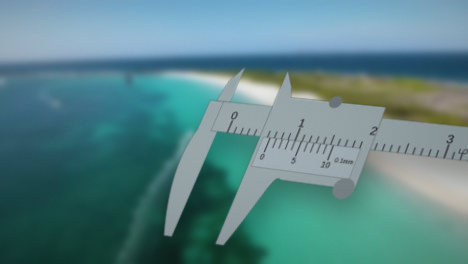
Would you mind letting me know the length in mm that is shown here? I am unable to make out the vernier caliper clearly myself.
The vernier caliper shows 6.4 mm
